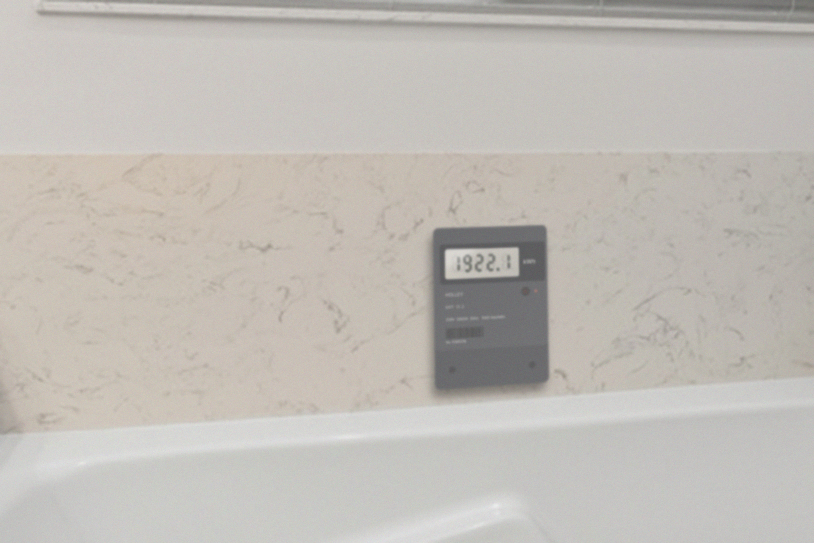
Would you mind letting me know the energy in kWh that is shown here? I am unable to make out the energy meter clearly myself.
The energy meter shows 1922.1 kWh
